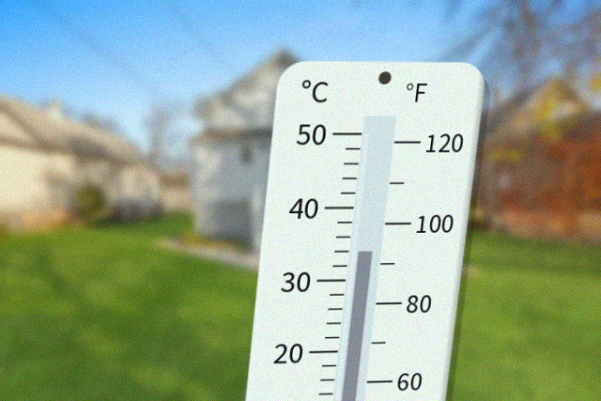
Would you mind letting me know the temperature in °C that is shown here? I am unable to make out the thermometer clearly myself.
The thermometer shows 34 °C
